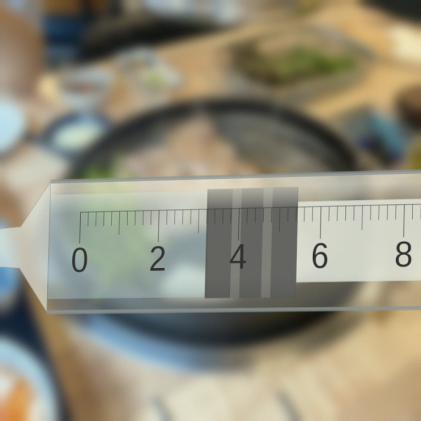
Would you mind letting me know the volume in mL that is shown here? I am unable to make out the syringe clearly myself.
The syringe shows 3.2 mL
